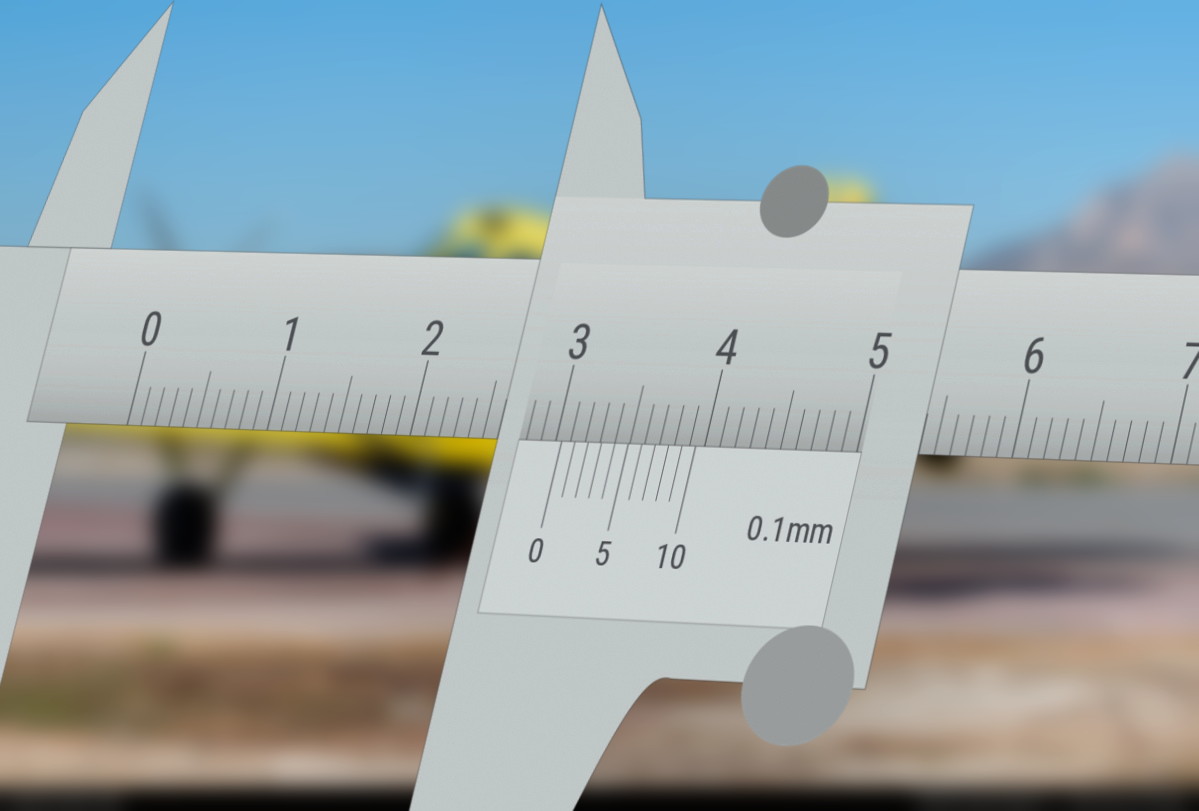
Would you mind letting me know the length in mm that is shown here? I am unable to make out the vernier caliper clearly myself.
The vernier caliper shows 30.4 mm
